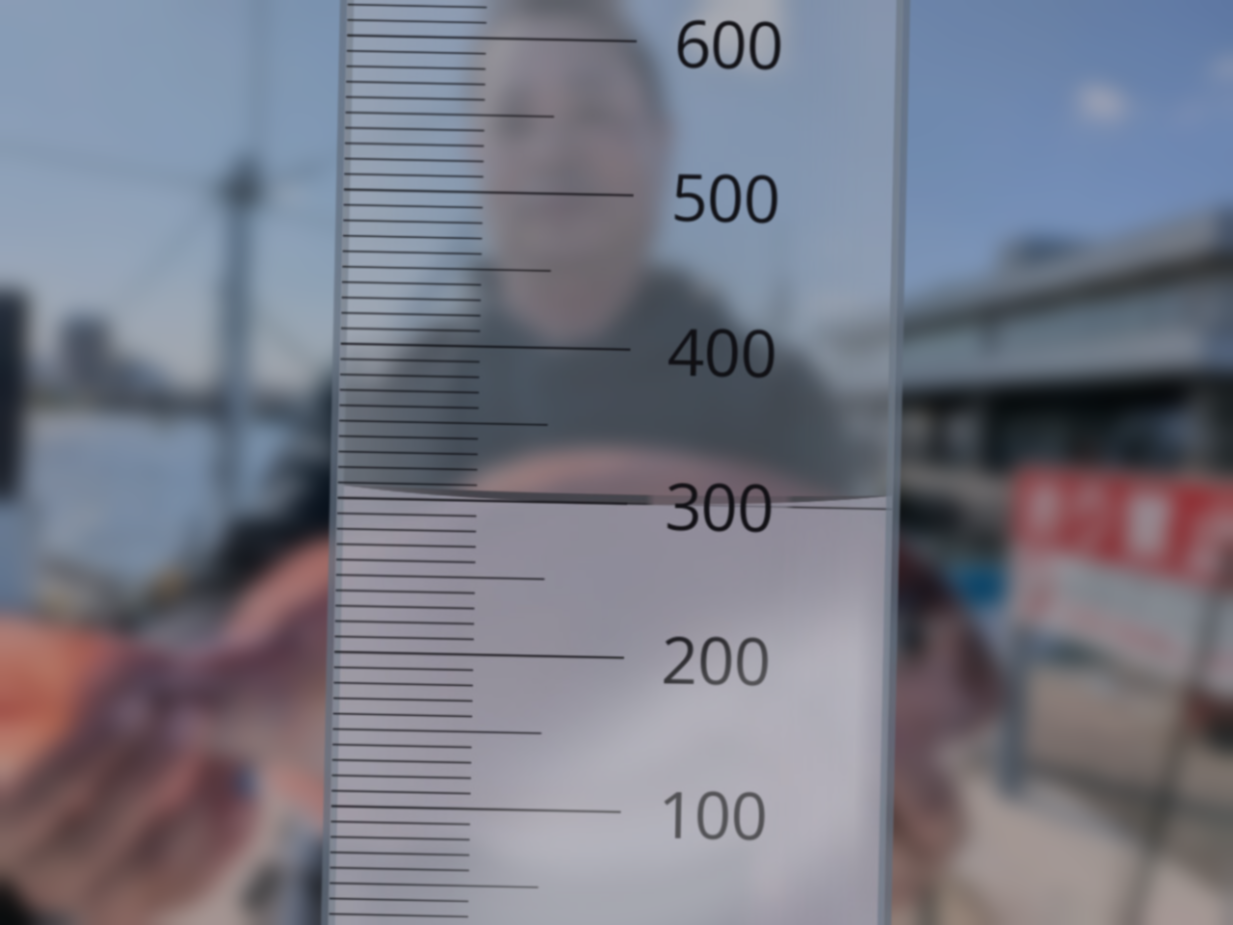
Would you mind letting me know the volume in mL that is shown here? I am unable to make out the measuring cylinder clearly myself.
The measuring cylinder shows 300 mL
